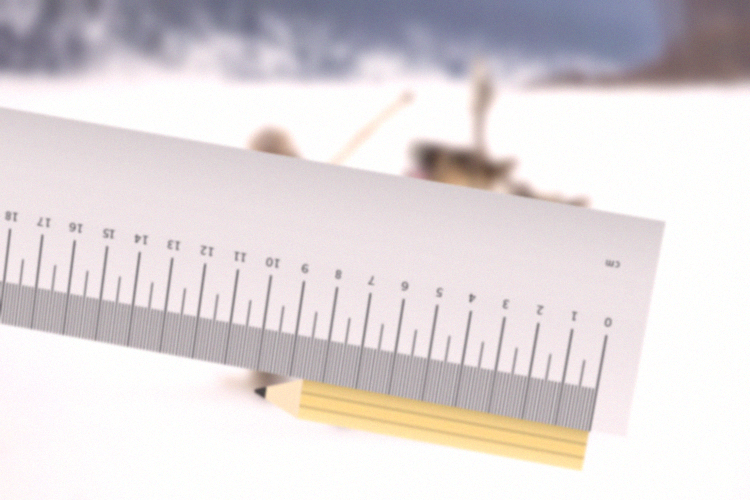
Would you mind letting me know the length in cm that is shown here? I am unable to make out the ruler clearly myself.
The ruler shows 10 cm
